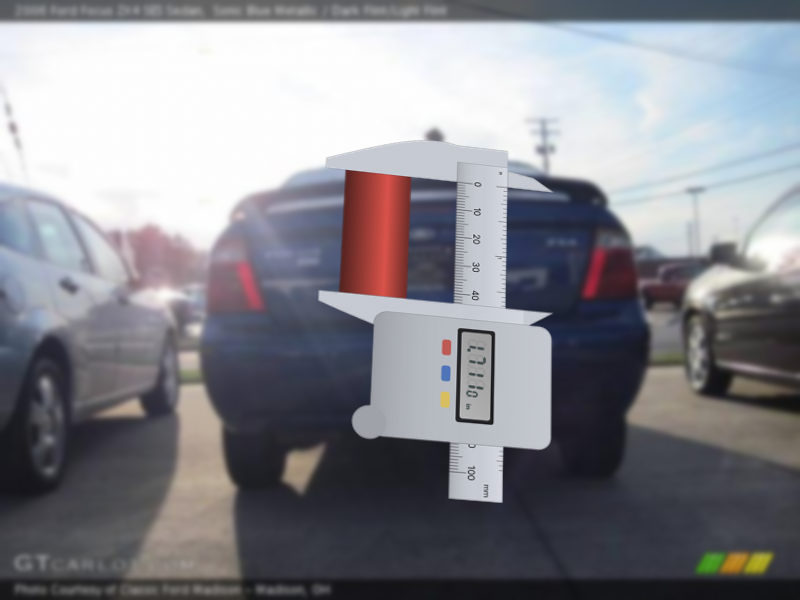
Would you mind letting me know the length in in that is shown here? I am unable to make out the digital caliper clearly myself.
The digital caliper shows 1.7110 in
